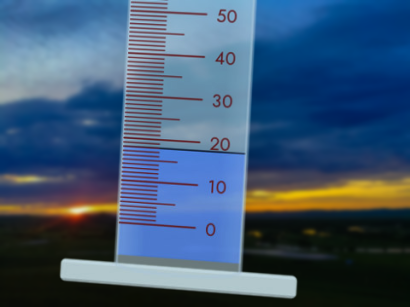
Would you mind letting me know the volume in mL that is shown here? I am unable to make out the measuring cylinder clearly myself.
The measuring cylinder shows 18 mL
